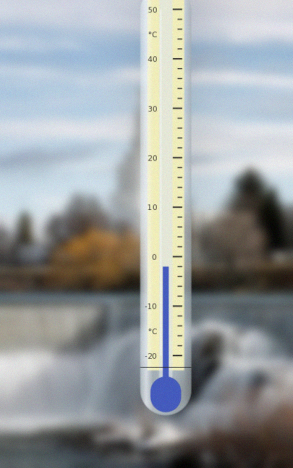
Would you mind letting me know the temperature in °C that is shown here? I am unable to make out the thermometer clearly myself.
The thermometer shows -2 °C
